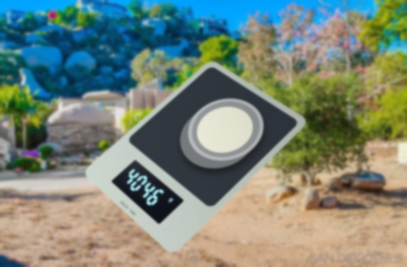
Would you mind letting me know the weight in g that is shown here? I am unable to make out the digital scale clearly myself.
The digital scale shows 4046 g
